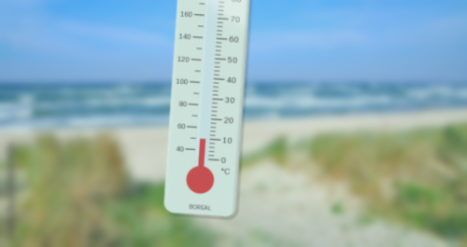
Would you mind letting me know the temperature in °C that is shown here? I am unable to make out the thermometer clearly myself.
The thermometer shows 10 °C
